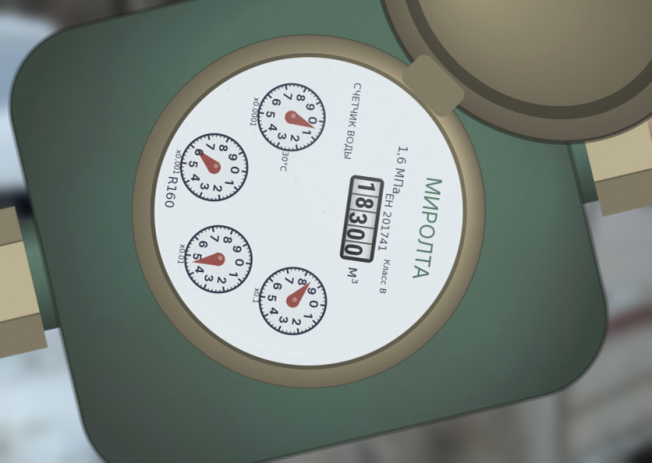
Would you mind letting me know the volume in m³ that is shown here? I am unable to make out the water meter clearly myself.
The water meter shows 18299.8460 m³
